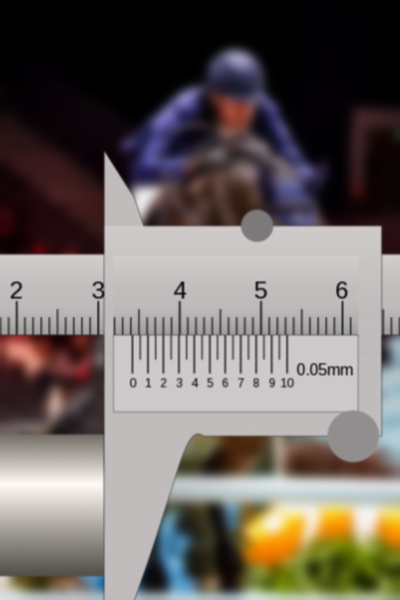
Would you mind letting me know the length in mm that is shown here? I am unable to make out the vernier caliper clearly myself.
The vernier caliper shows 34.2 mm
